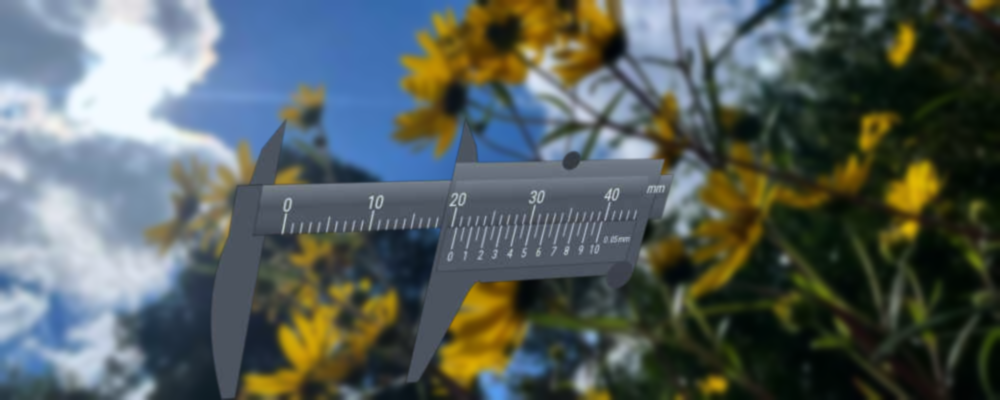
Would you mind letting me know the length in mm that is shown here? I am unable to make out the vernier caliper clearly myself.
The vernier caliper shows 20.6 mm
